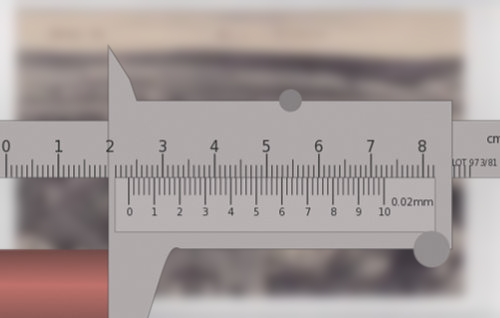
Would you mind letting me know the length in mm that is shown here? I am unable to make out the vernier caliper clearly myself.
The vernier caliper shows 23.5 mm
